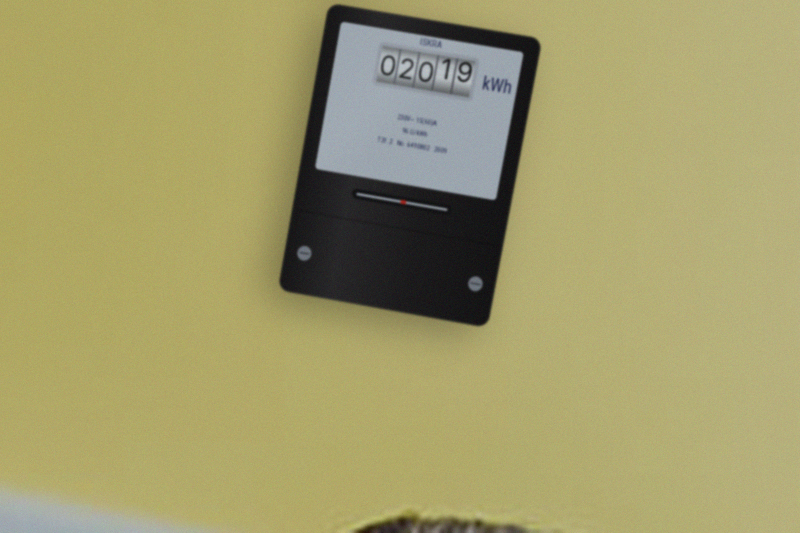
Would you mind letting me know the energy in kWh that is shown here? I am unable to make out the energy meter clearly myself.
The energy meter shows 2019 kWh
